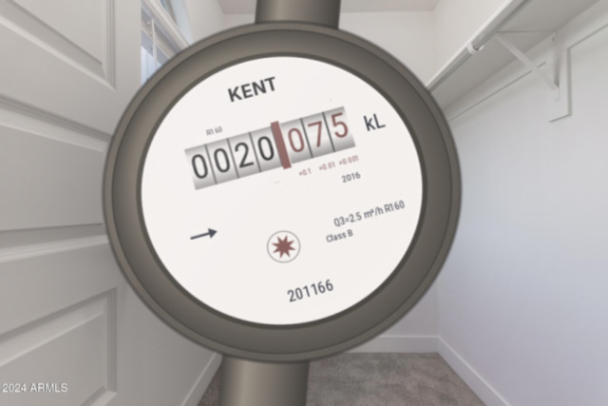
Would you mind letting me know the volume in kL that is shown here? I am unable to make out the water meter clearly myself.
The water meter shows 20.075 kL
